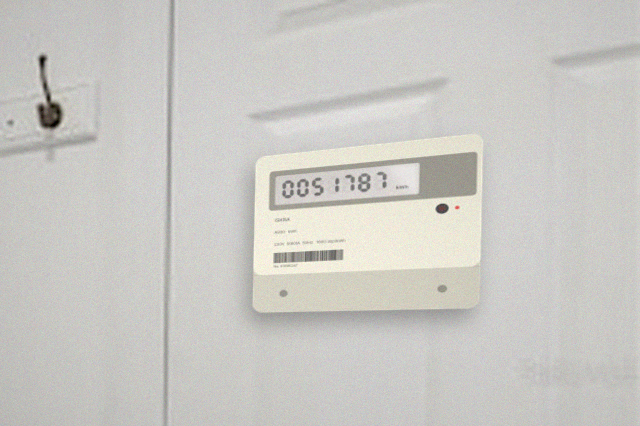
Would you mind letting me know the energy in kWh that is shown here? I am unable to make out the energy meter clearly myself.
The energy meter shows 51787 kWh
